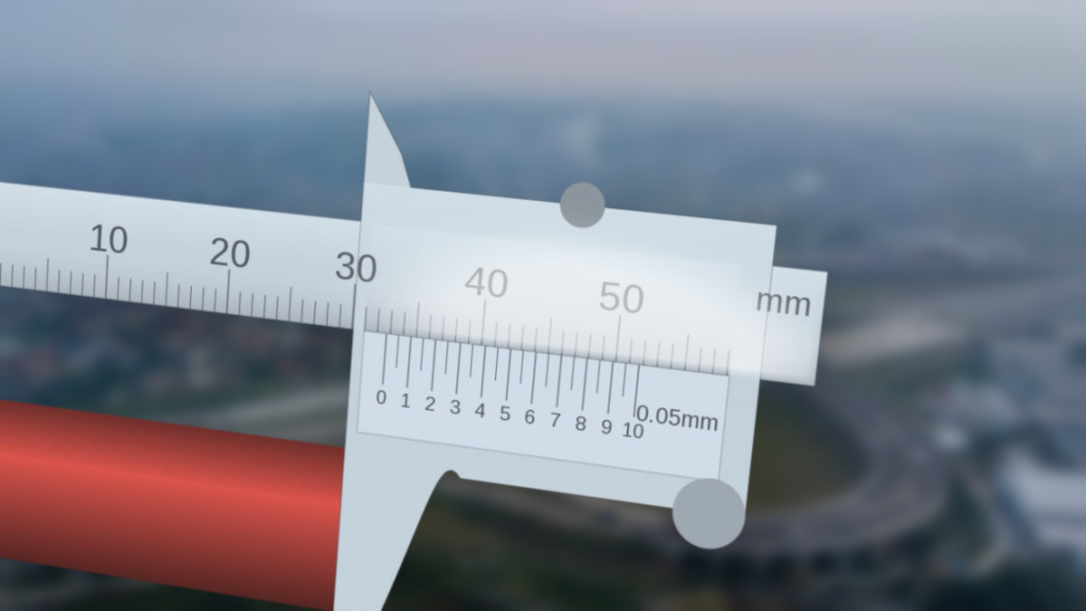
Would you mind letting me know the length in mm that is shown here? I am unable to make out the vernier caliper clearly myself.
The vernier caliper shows 32.7 mm
